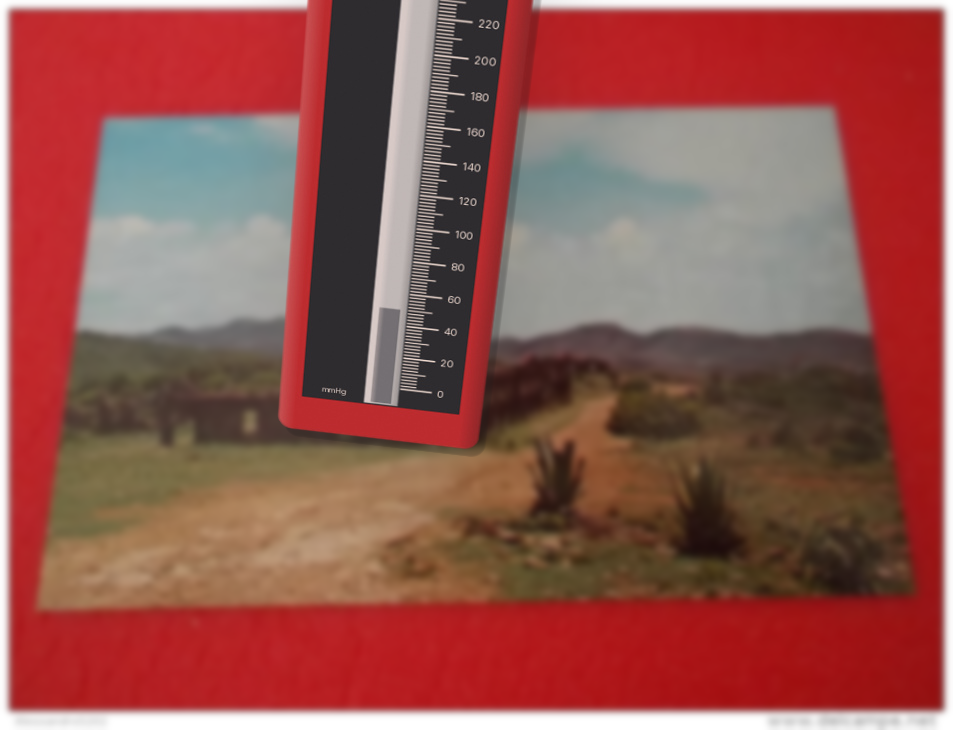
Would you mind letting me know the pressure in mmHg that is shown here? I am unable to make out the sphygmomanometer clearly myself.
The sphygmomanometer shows 50 mmHg
